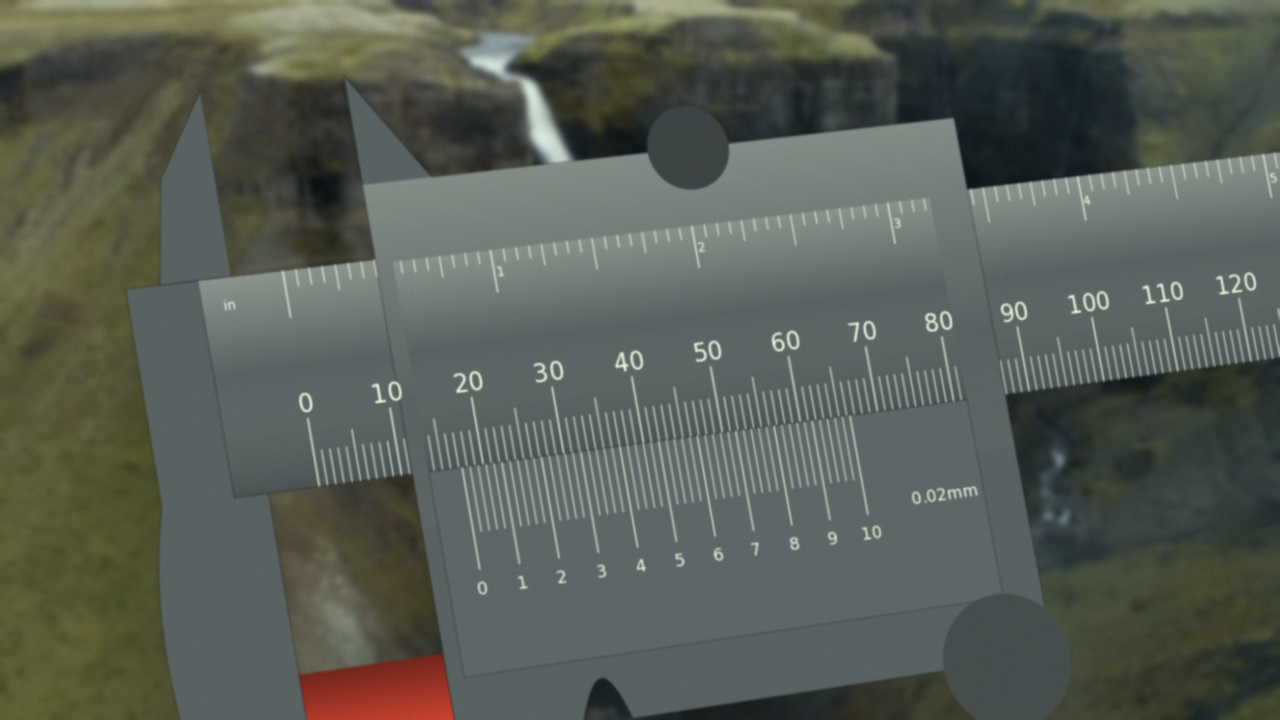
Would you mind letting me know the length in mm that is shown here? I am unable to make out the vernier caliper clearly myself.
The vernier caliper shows 17.4 mm
